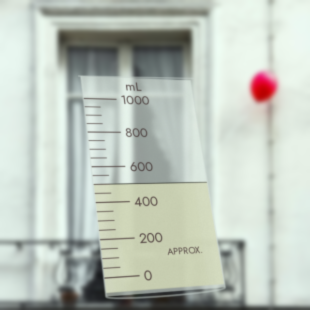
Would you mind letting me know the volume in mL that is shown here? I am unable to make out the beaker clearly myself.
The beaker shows 500 mL
